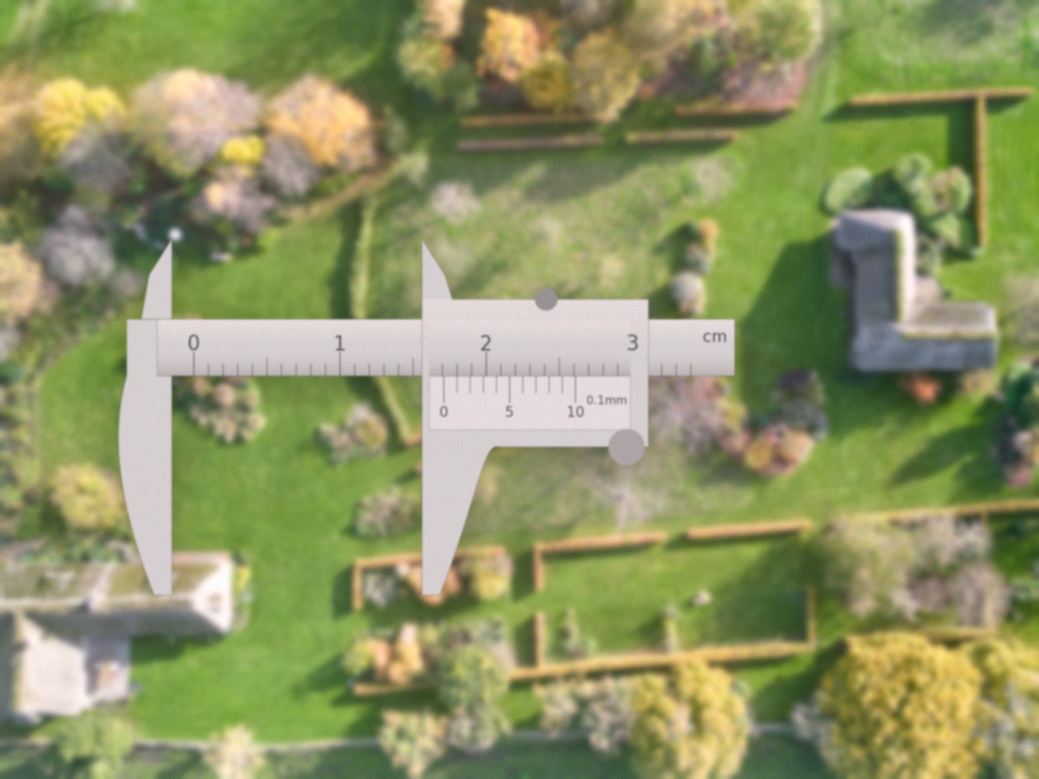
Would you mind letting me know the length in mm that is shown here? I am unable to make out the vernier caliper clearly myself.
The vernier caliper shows 17.1 mm
